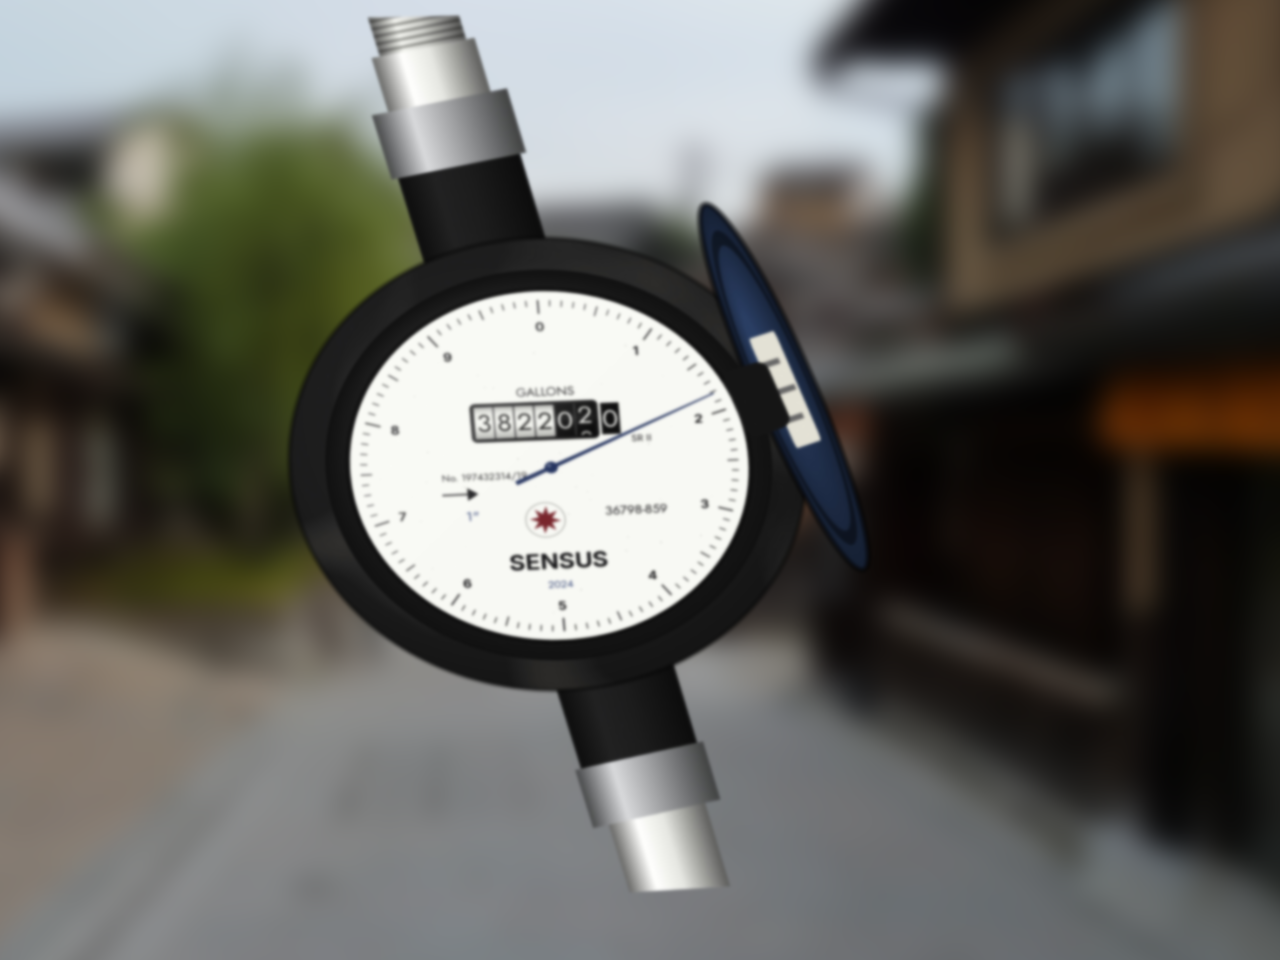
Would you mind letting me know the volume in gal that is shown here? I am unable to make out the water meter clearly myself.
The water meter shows 3822021.8 gal
